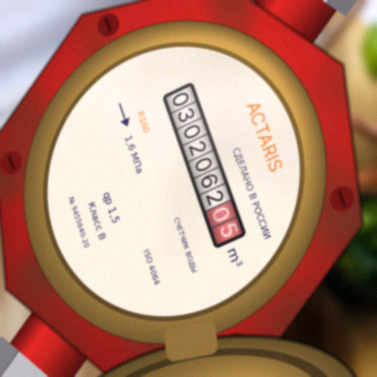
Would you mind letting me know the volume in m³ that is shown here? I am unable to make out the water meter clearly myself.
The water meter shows 302062.05 m³
